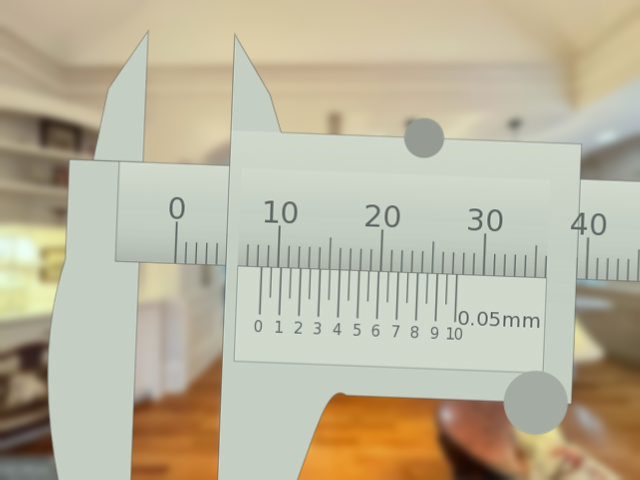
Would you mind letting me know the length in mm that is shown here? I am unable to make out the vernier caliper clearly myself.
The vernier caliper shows 8.4 mm
